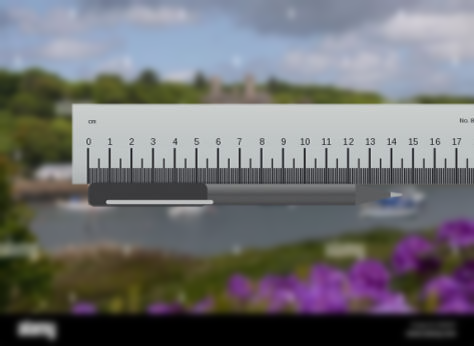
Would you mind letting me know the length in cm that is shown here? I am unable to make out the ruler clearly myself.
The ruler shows 14.5 cm
